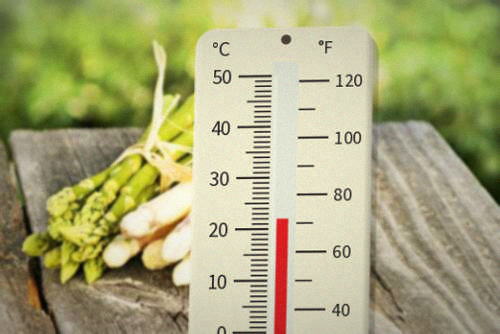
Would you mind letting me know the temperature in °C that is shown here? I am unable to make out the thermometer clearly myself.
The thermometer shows 22 °C
